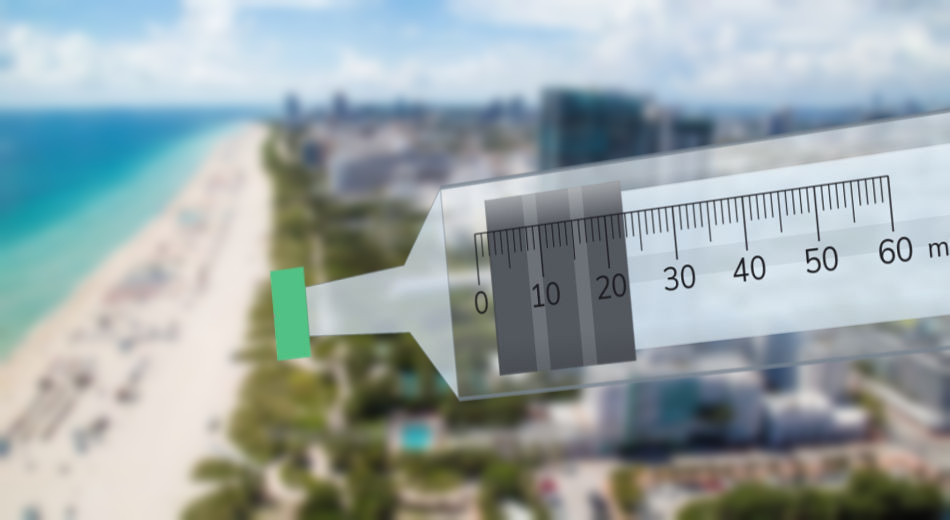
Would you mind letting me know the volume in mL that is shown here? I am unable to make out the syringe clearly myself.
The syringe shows 2 mL
